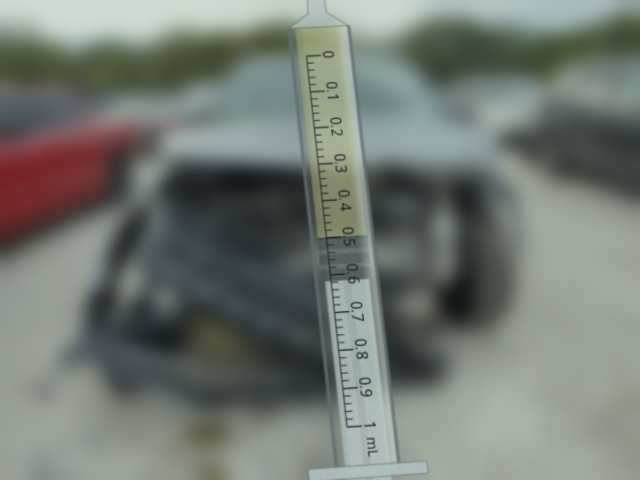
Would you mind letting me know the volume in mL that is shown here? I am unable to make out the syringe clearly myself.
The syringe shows 0.5 mL
